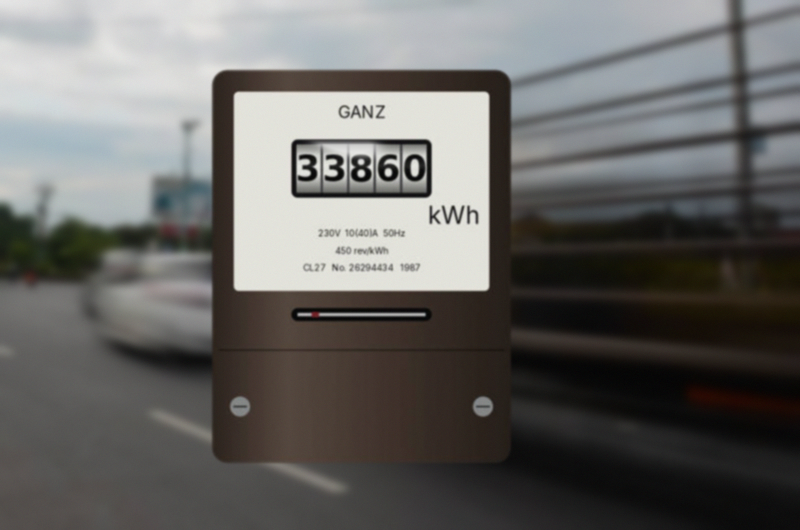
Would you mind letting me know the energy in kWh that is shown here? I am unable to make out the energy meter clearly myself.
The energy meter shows 33860 kWh
